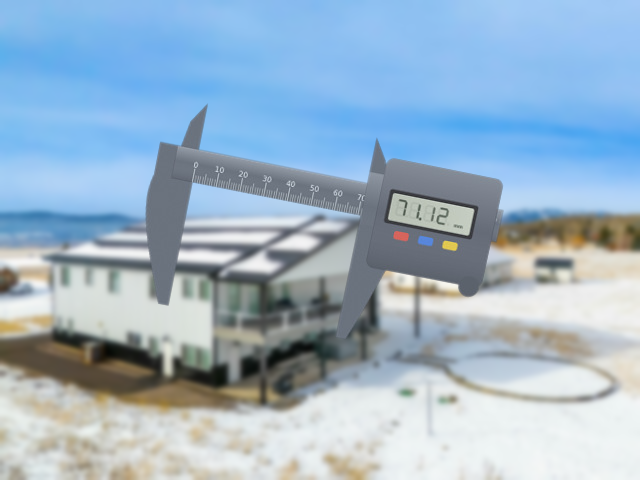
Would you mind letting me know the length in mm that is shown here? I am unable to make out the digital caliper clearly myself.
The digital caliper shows 71.12 mm
